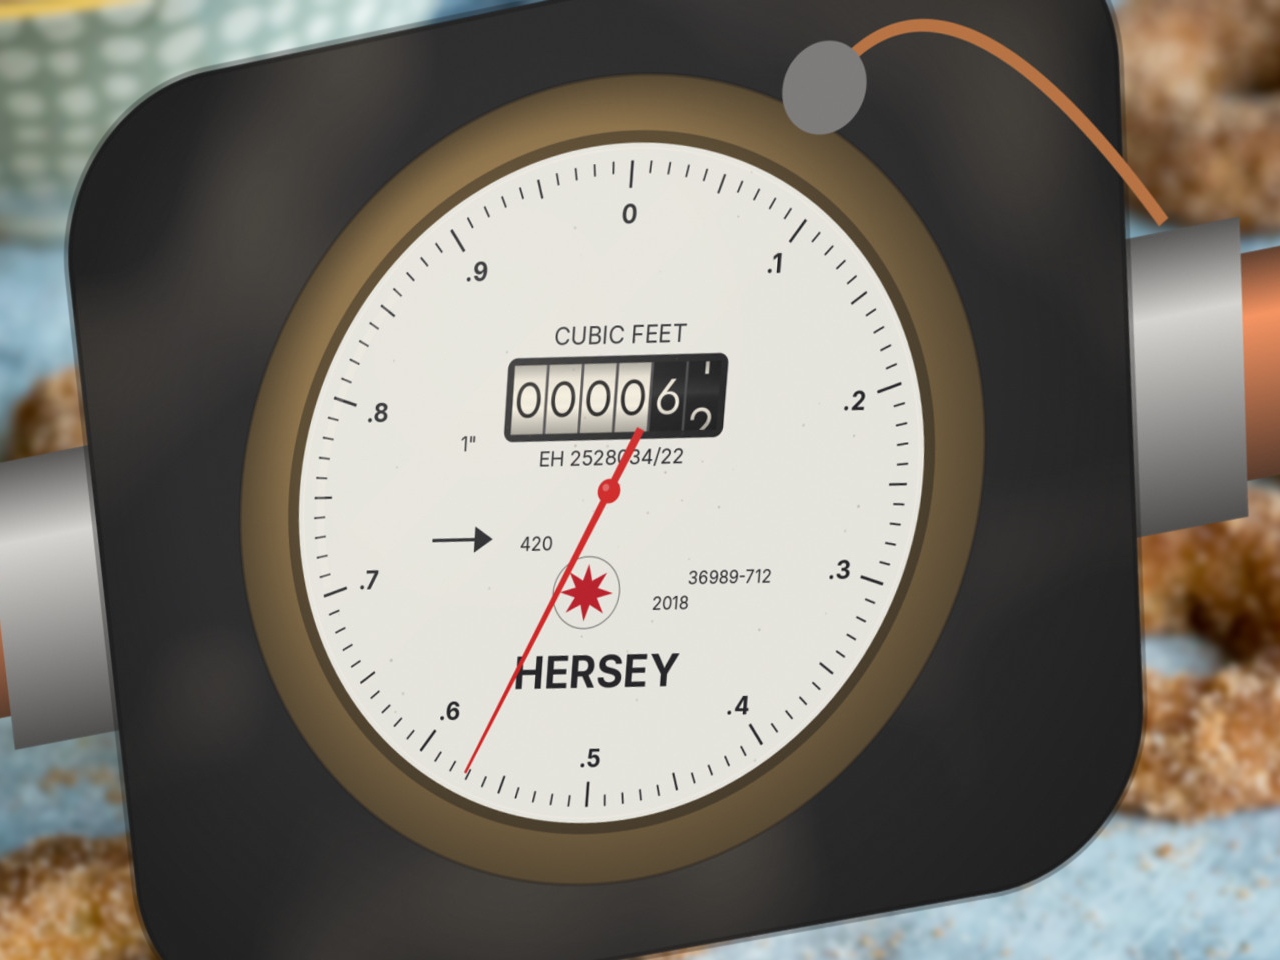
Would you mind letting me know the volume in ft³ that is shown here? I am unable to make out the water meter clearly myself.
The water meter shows 61.57 ft³
